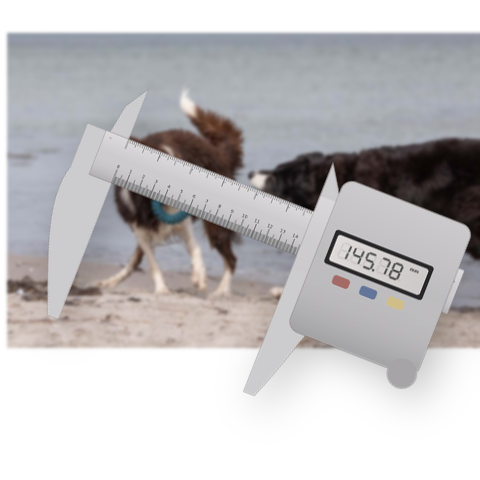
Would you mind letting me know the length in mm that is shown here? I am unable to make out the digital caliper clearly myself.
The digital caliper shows 145.78 mm
